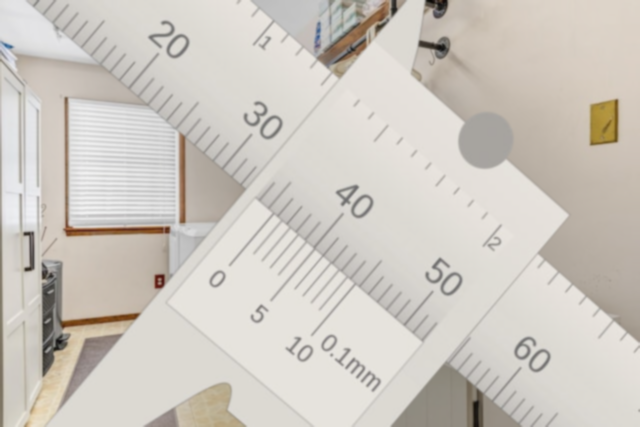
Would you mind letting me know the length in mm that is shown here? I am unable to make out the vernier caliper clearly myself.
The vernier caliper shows 35.6 mm
